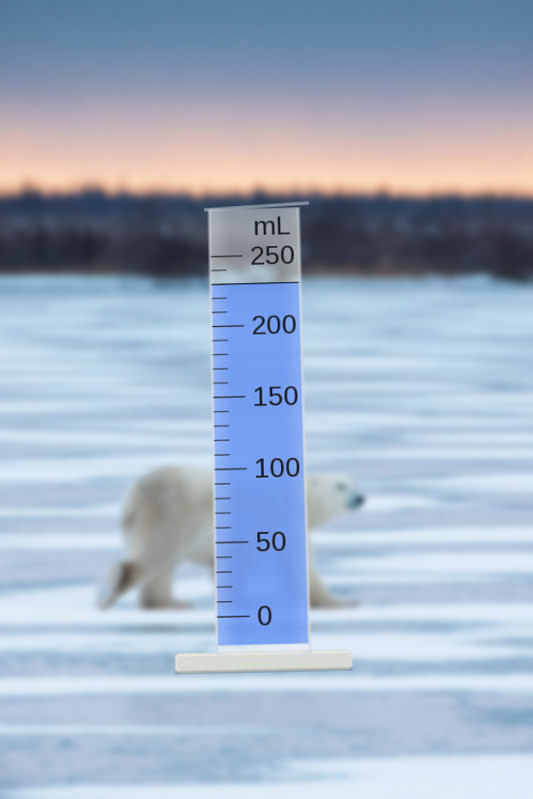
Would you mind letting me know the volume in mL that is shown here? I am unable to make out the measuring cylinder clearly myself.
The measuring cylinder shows 230 mL
